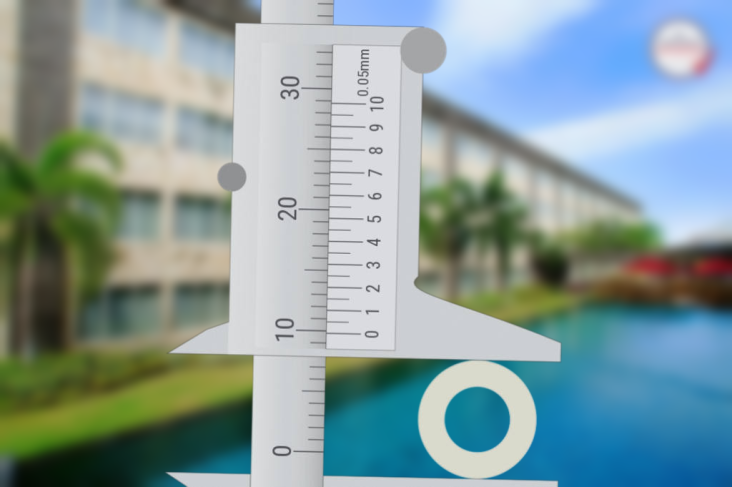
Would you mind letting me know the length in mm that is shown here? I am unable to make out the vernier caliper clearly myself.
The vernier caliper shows 9.8 mm
